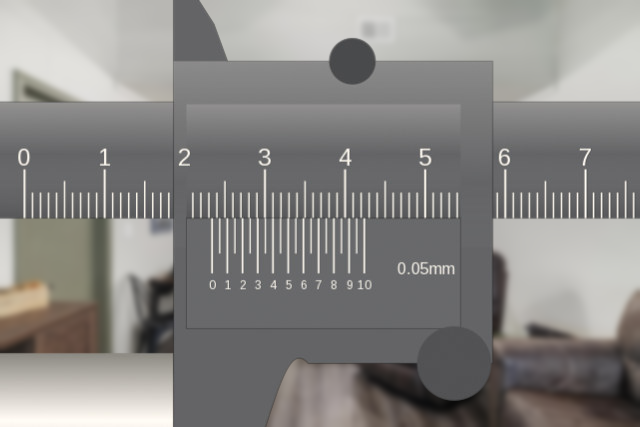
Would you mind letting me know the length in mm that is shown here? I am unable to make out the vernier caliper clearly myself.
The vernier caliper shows 23.4 mm
